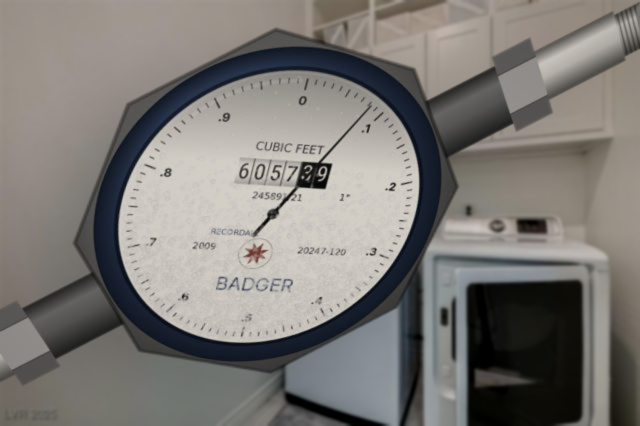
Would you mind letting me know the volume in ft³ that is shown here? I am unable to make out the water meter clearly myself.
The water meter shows 605739.08 ft³
